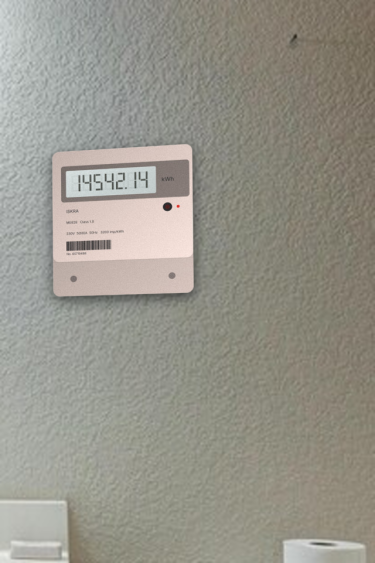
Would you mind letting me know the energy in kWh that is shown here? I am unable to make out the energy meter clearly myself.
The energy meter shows 14542.14 kWh
